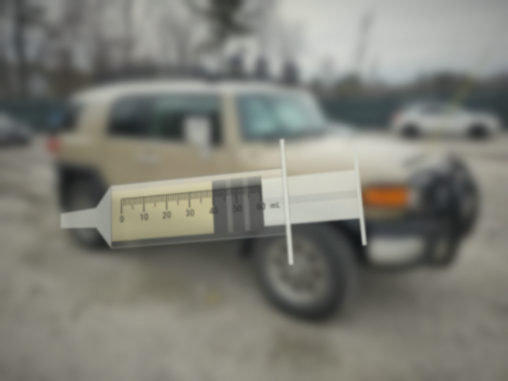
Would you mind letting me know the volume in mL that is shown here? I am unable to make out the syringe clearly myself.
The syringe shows 40 mL
